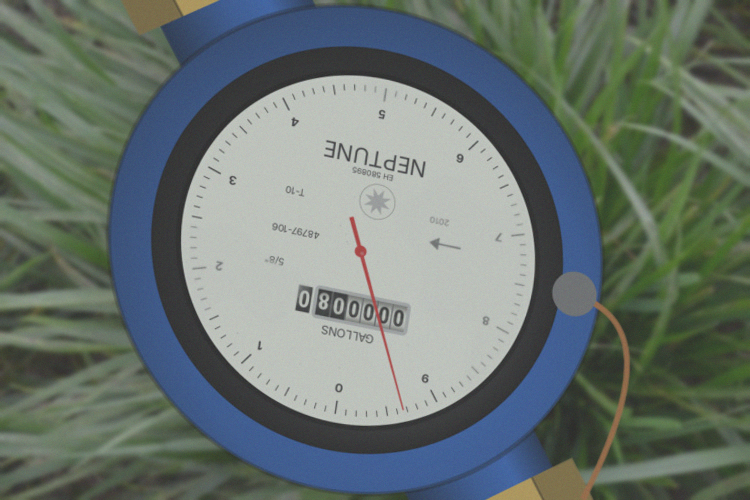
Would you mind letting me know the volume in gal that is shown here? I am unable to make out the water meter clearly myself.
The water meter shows 79.3 gal
